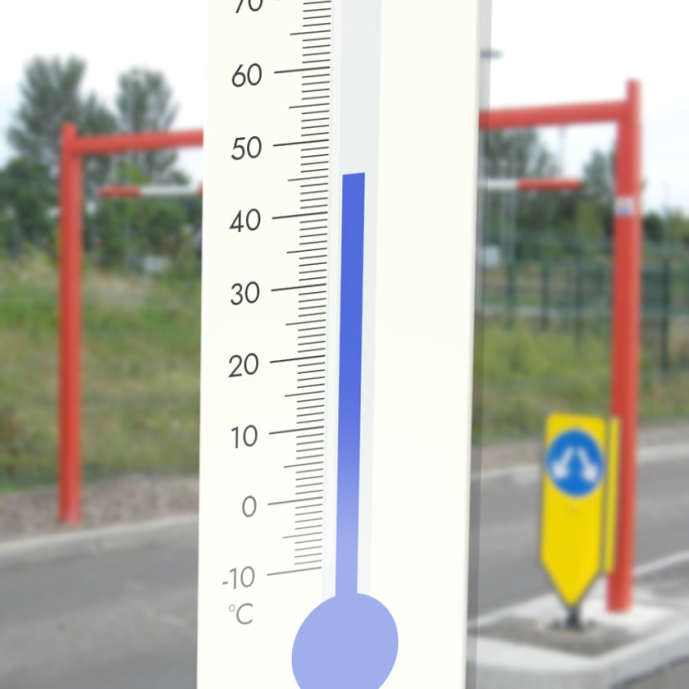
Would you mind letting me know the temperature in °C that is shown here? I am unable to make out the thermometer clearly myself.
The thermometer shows 45 °C
